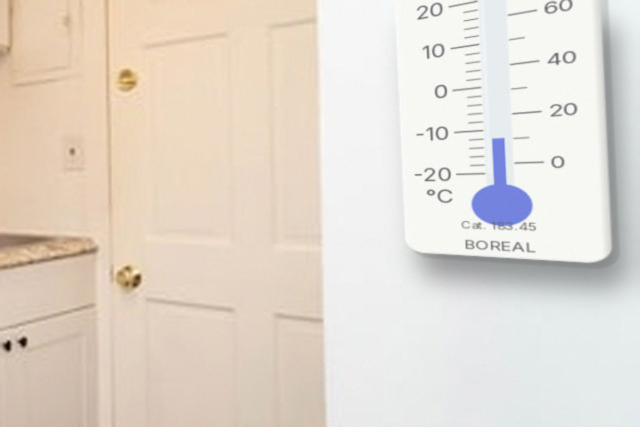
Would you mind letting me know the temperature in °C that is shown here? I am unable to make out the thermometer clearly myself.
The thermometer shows -12 °C
